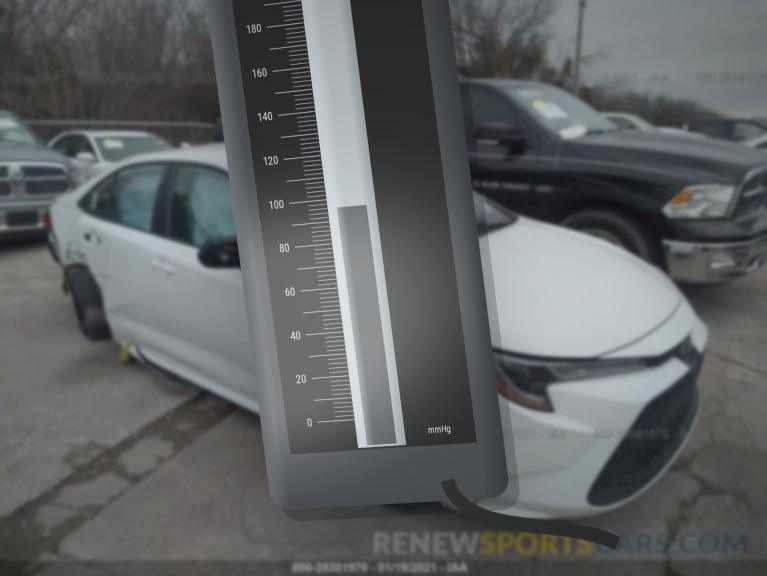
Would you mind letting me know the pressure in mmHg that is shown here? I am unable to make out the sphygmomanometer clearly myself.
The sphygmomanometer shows 96 mmHg
